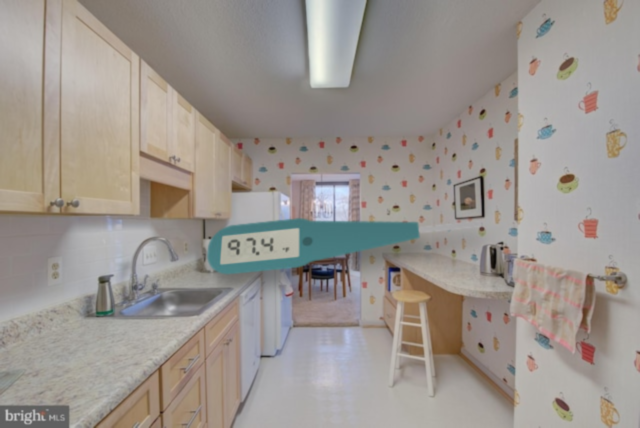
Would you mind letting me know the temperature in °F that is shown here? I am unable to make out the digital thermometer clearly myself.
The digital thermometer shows 97.4 °F
